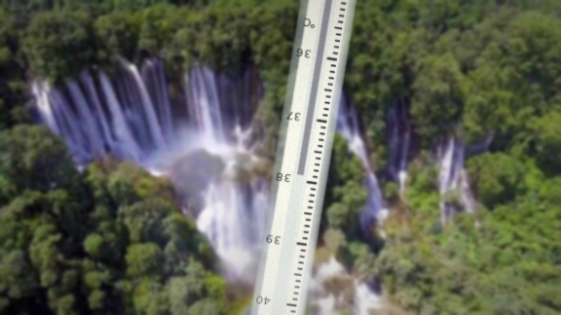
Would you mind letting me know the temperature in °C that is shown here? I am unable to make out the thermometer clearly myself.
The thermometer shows 37.9 °C
